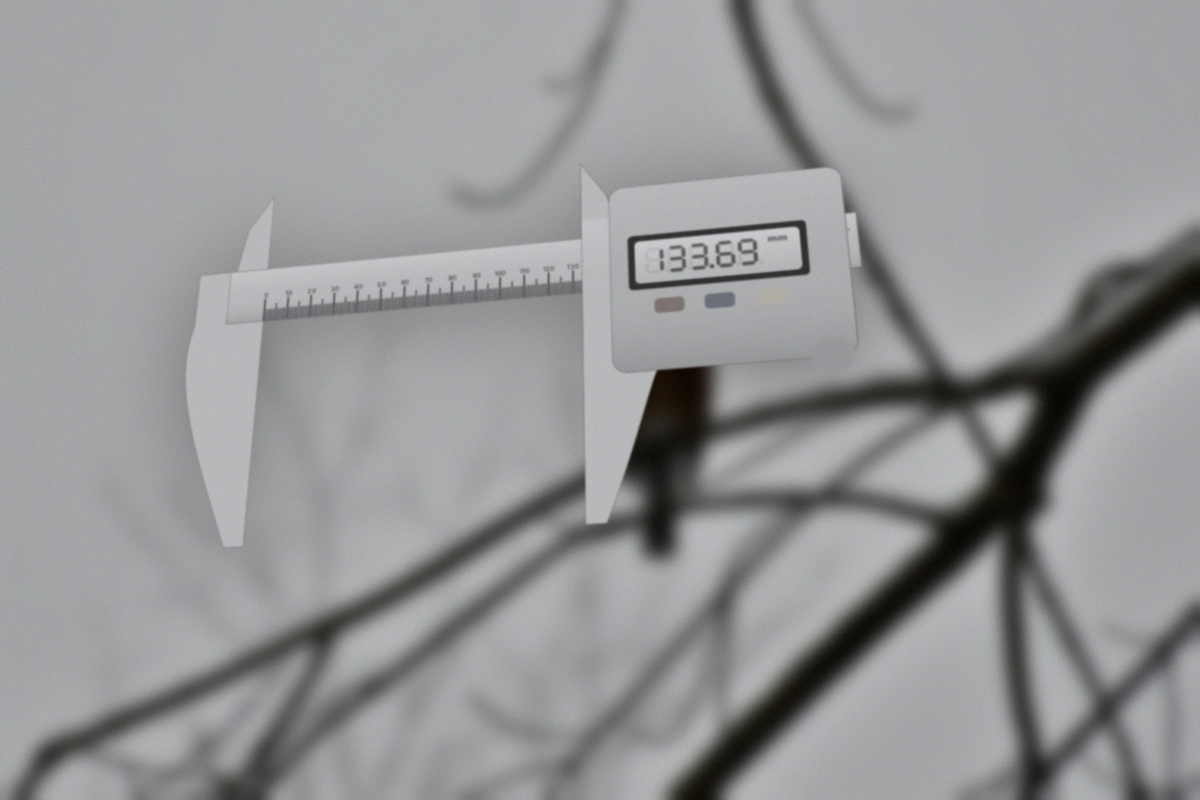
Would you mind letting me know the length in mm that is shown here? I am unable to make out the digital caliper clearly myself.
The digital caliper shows 133.69 mm
